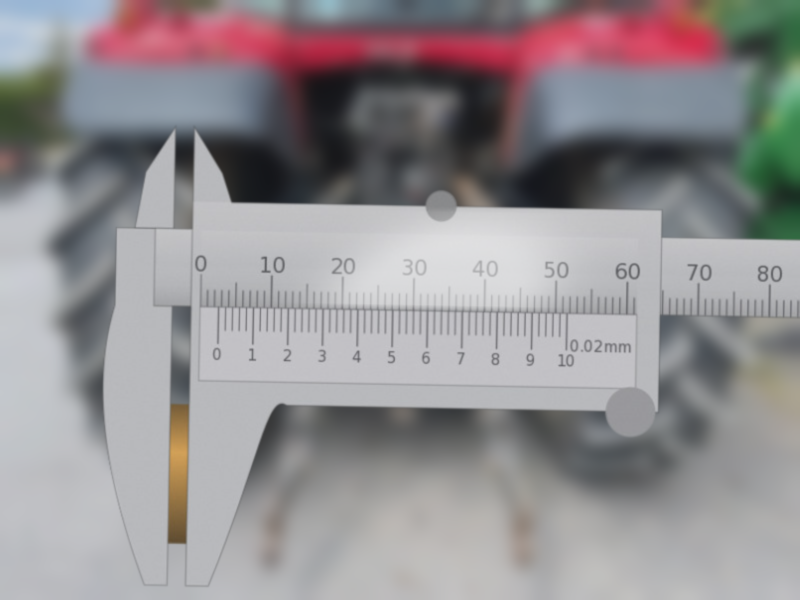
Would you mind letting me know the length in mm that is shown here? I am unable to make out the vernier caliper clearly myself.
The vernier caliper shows 2.6 mm
